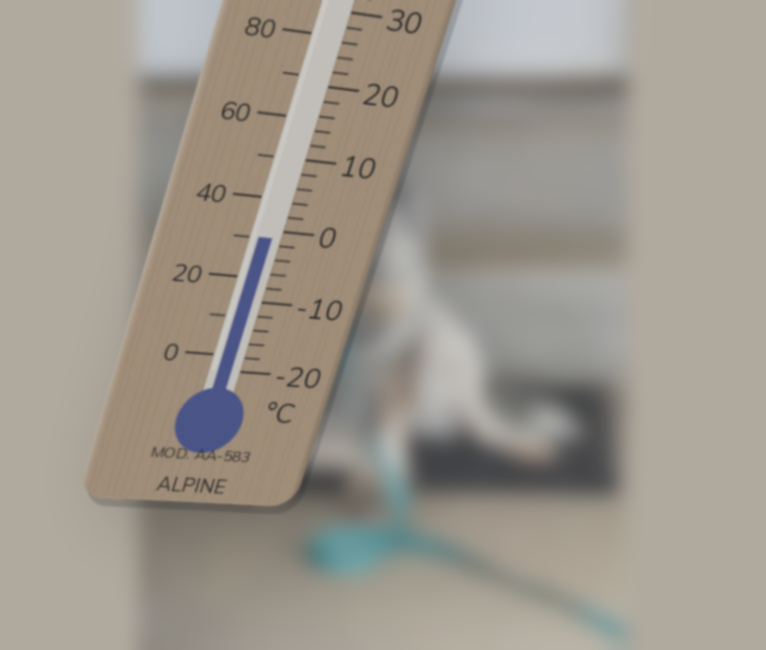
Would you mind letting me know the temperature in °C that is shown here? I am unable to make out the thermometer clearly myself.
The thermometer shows -1 °C
